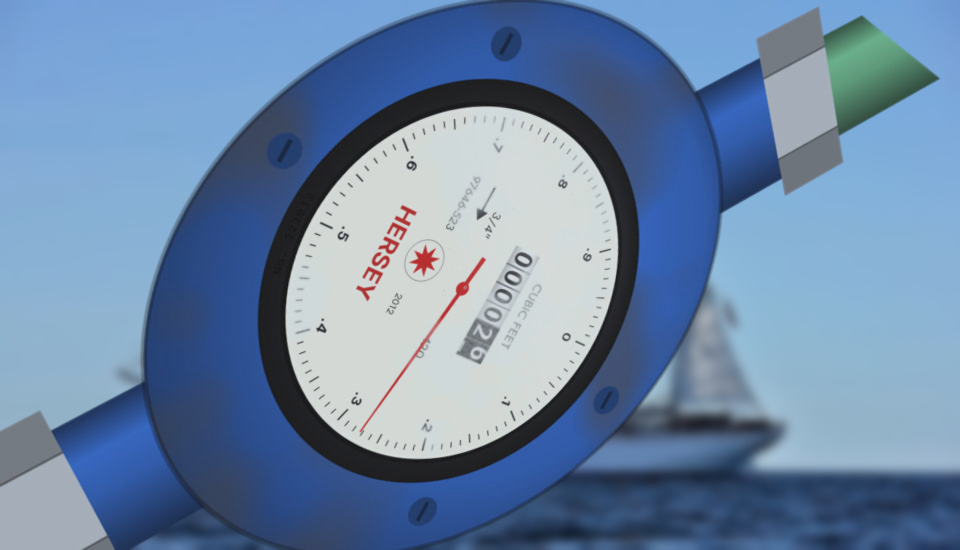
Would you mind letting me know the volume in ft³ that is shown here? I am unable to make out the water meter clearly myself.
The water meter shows 26.27 ft³
